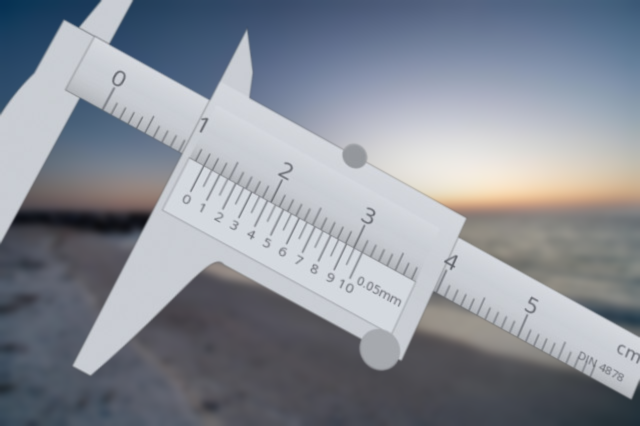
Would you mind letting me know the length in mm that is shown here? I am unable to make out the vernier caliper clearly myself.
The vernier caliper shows 12.0 mm
